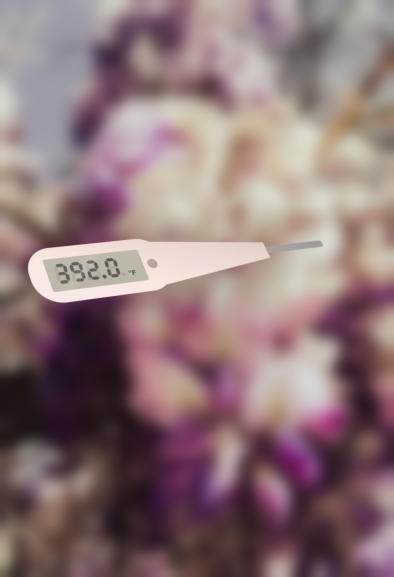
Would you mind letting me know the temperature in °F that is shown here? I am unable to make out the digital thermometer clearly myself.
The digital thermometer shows 392.0 °F
